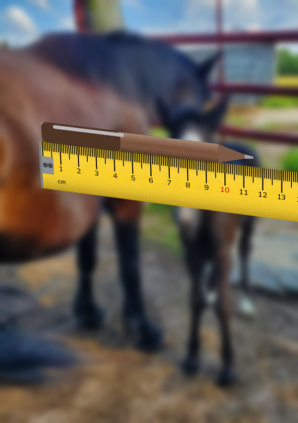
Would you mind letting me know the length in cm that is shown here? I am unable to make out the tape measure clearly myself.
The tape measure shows 11.5 cm
